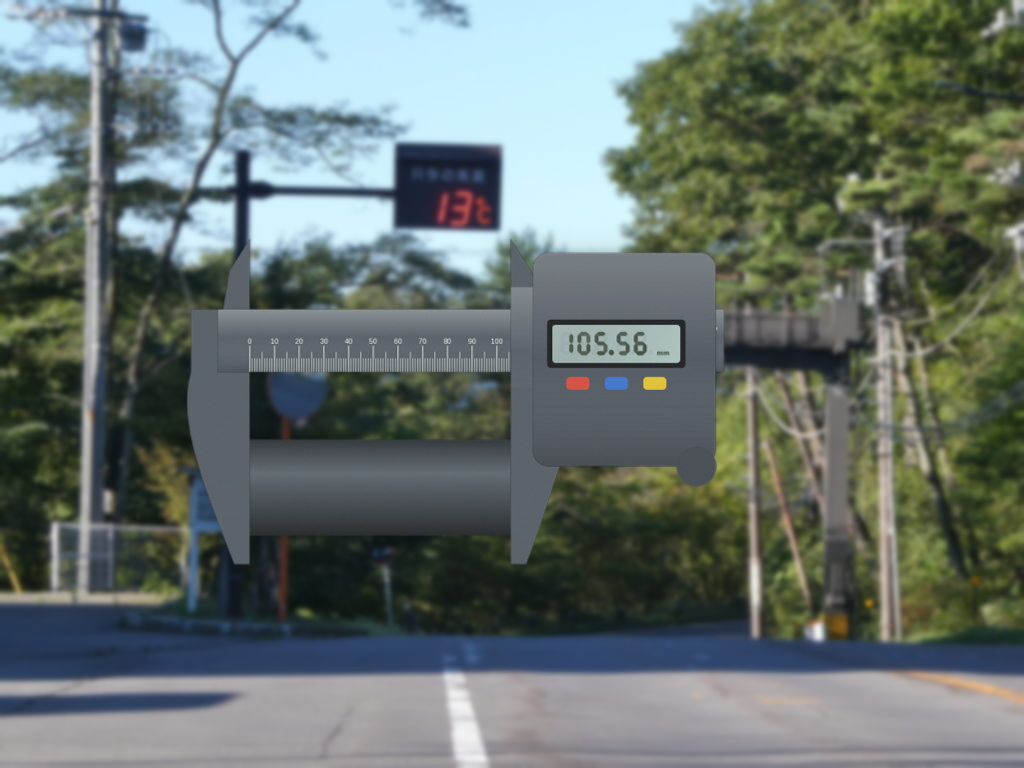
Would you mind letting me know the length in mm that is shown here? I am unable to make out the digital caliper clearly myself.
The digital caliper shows 105.56 mm
